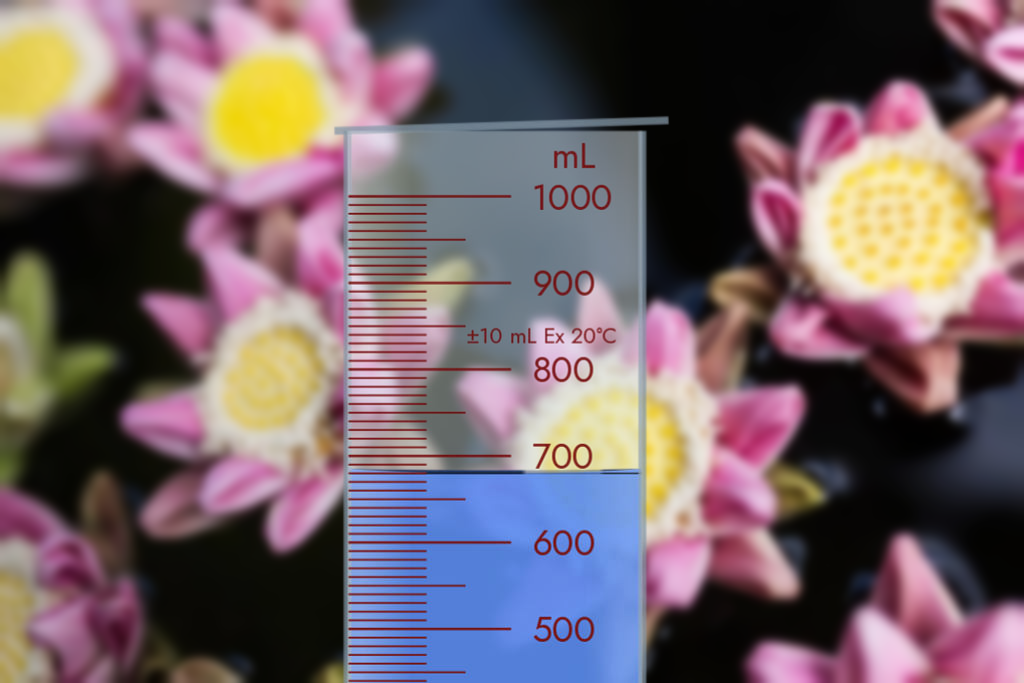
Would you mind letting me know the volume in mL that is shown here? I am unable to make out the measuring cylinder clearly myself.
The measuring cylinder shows 680 mL
